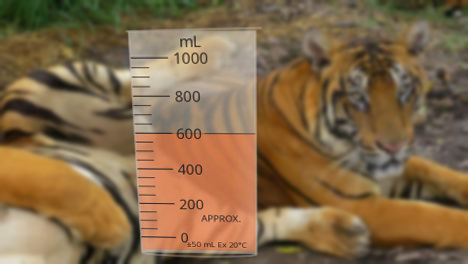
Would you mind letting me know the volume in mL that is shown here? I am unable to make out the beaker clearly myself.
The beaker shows 600 mL
